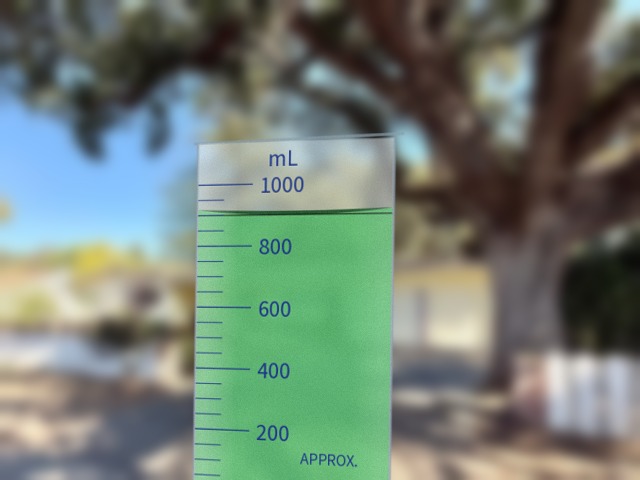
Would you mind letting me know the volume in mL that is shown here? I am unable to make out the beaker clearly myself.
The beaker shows 900 mL
